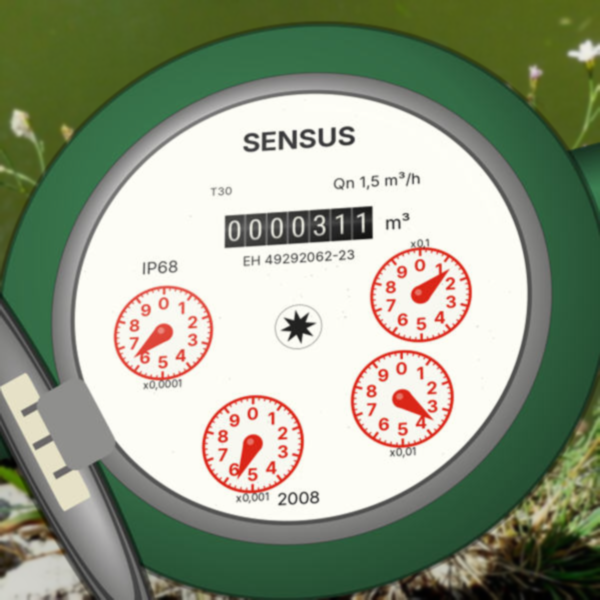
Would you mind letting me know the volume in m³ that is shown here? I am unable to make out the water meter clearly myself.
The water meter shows 311.1356 m³
